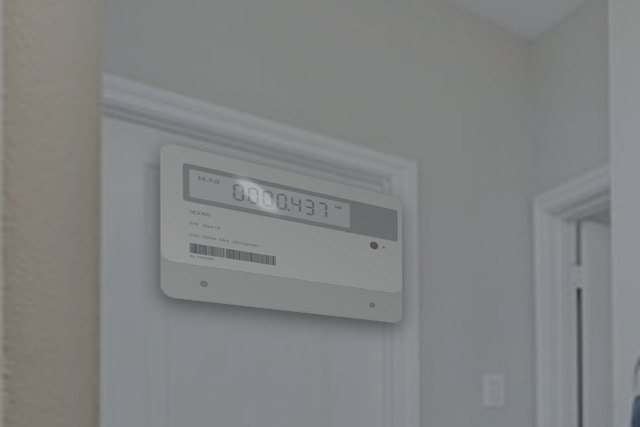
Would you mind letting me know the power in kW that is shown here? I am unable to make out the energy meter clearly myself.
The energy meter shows 0.437 kW
